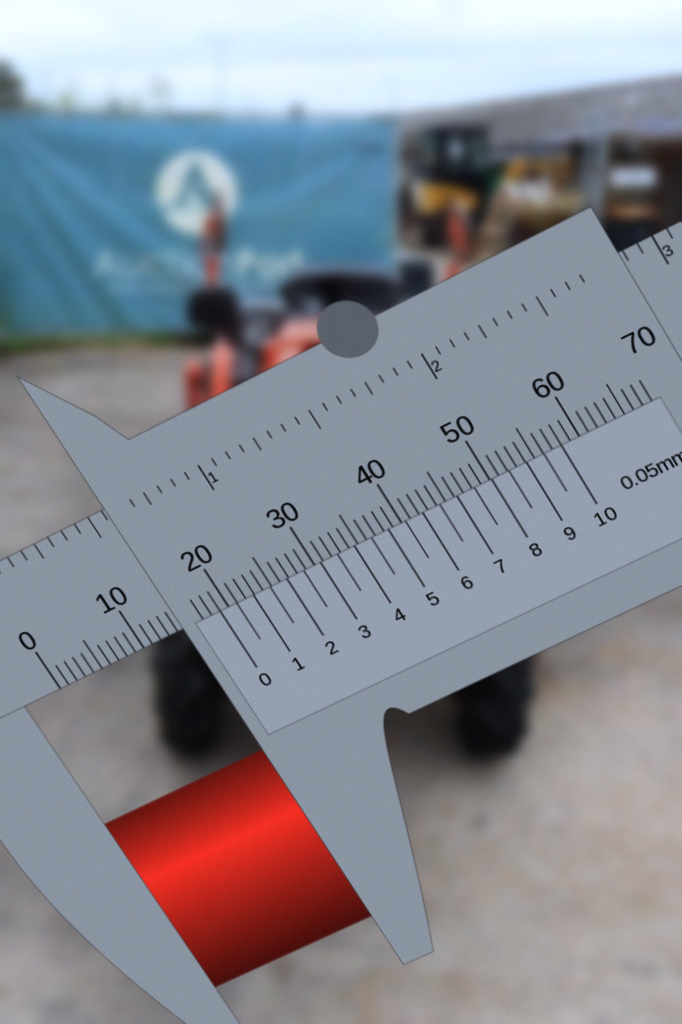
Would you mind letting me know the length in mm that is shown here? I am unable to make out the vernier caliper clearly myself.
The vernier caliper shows 19.0 mm
